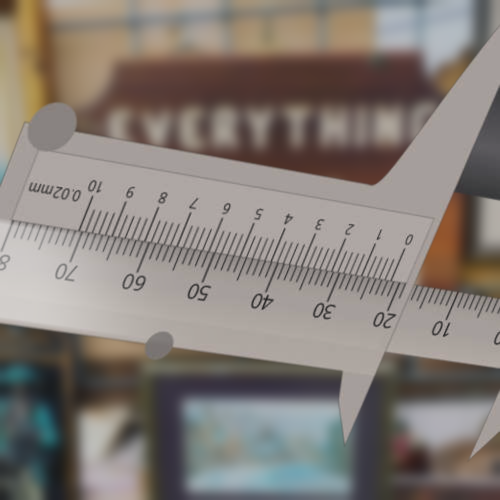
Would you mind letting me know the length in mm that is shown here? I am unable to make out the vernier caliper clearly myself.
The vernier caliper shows 21.5 mm
